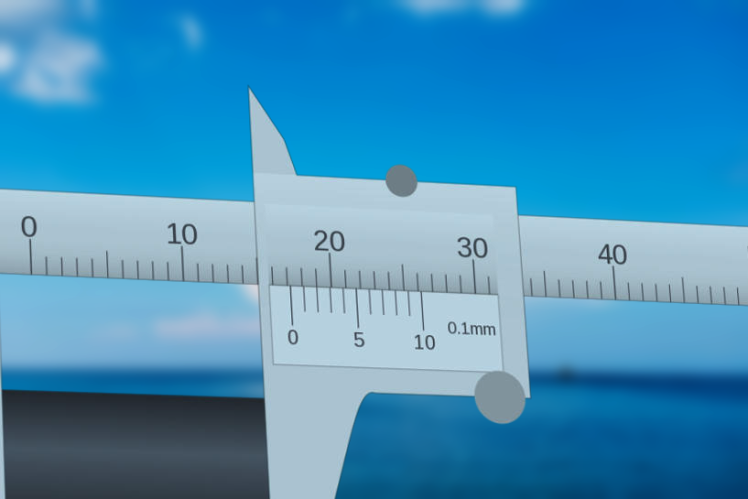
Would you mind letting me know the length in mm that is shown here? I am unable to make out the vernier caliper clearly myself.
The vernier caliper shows 17.2 mm
